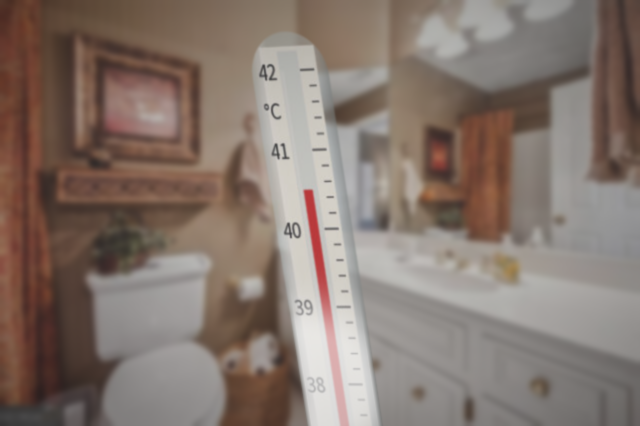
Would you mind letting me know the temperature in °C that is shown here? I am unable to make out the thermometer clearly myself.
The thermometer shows 40.5 °C
